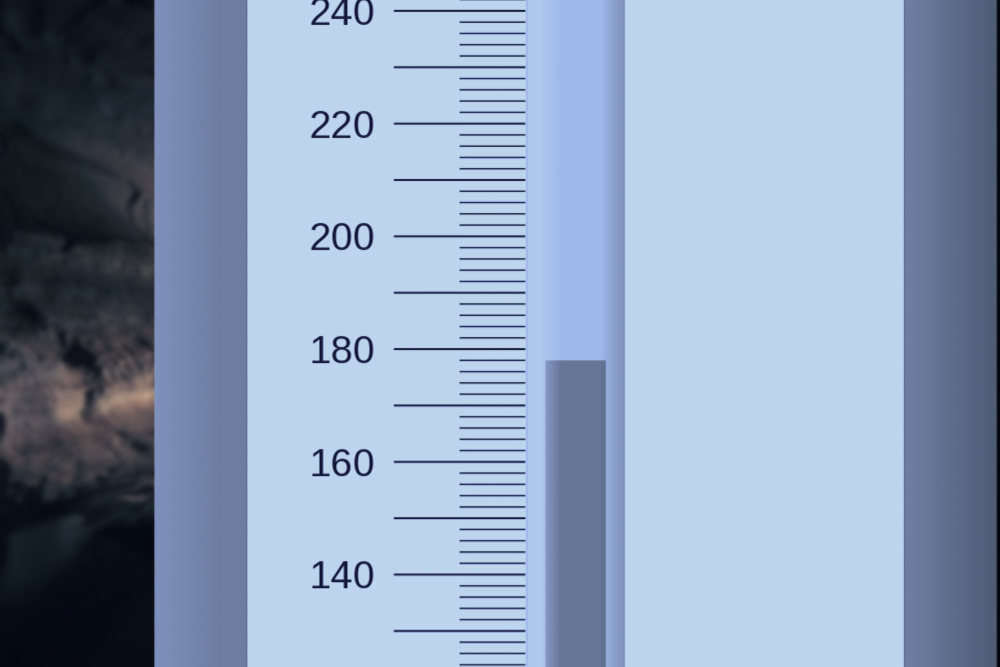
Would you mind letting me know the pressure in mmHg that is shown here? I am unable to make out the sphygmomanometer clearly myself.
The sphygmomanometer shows 178 mmHg
